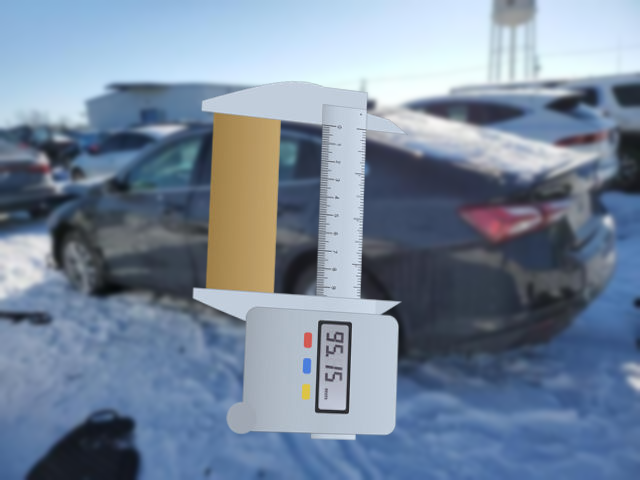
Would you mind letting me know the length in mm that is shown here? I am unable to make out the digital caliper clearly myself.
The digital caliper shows 95.15 mm
